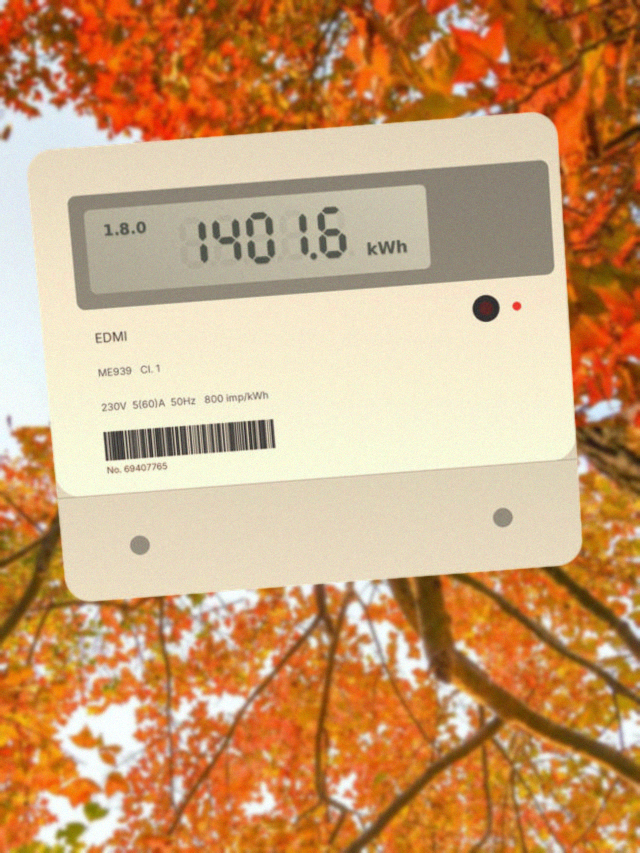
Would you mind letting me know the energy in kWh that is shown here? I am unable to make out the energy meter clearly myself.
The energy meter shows 1401.6 kWh
